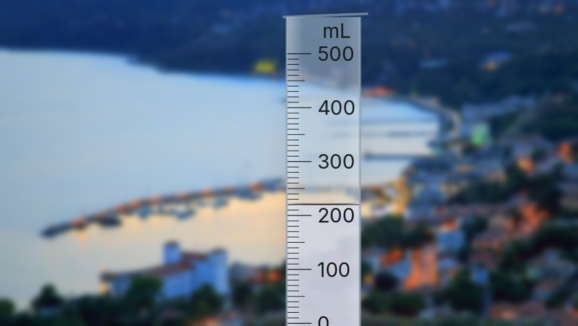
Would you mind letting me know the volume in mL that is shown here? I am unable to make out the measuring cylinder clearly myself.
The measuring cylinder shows 220 mL
